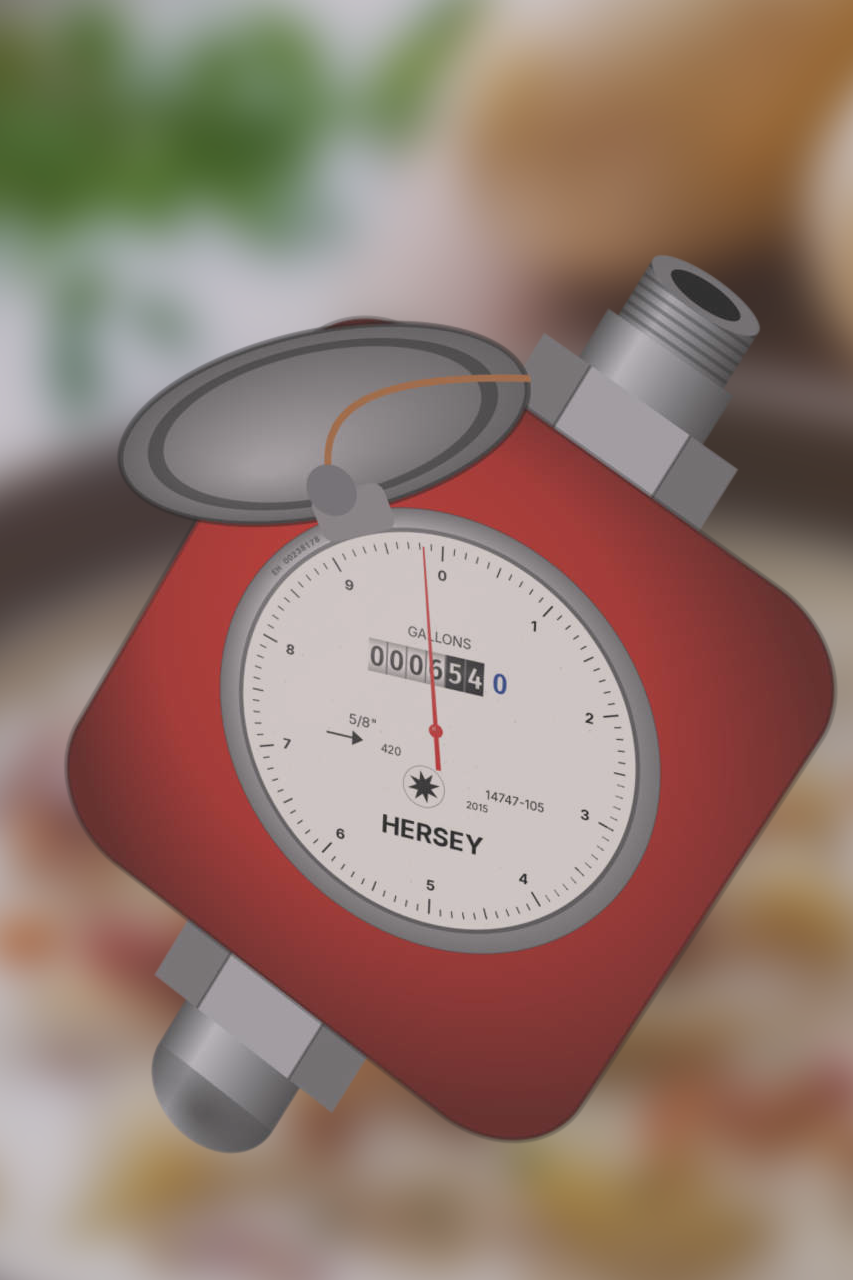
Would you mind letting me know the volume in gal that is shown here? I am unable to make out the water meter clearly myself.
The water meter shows 6539.8 gal
